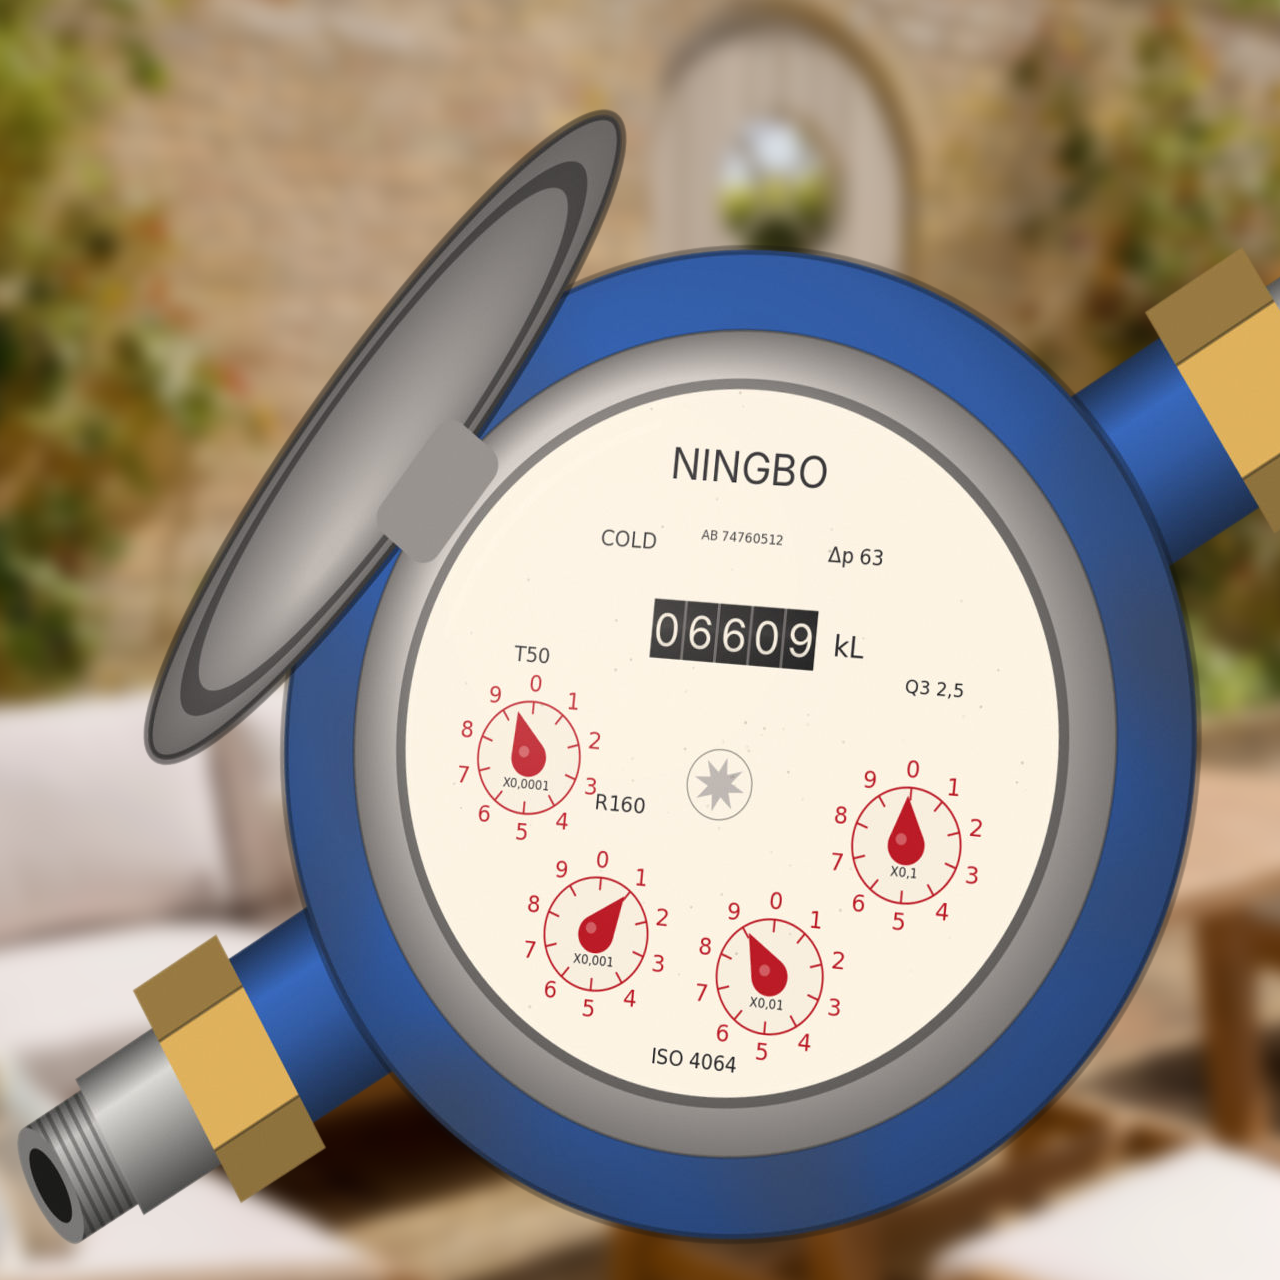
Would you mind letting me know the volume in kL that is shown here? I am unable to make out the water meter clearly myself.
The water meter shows 6608.9909 kL
